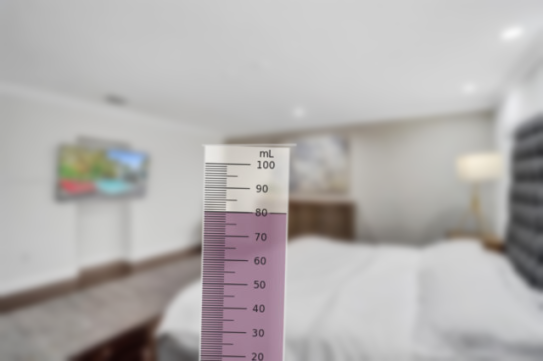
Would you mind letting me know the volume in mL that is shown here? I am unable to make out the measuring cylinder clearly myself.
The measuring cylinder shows 80 mL
